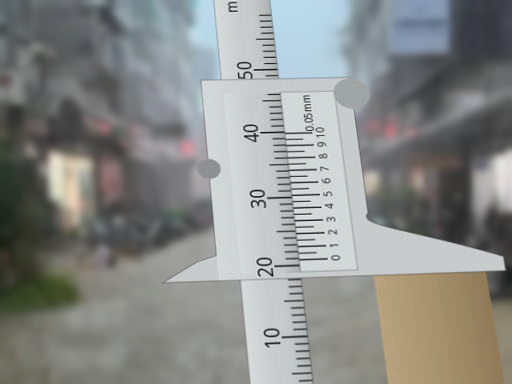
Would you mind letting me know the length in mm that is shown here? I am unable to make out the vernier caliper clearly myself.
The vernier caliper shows 20.8 mm
